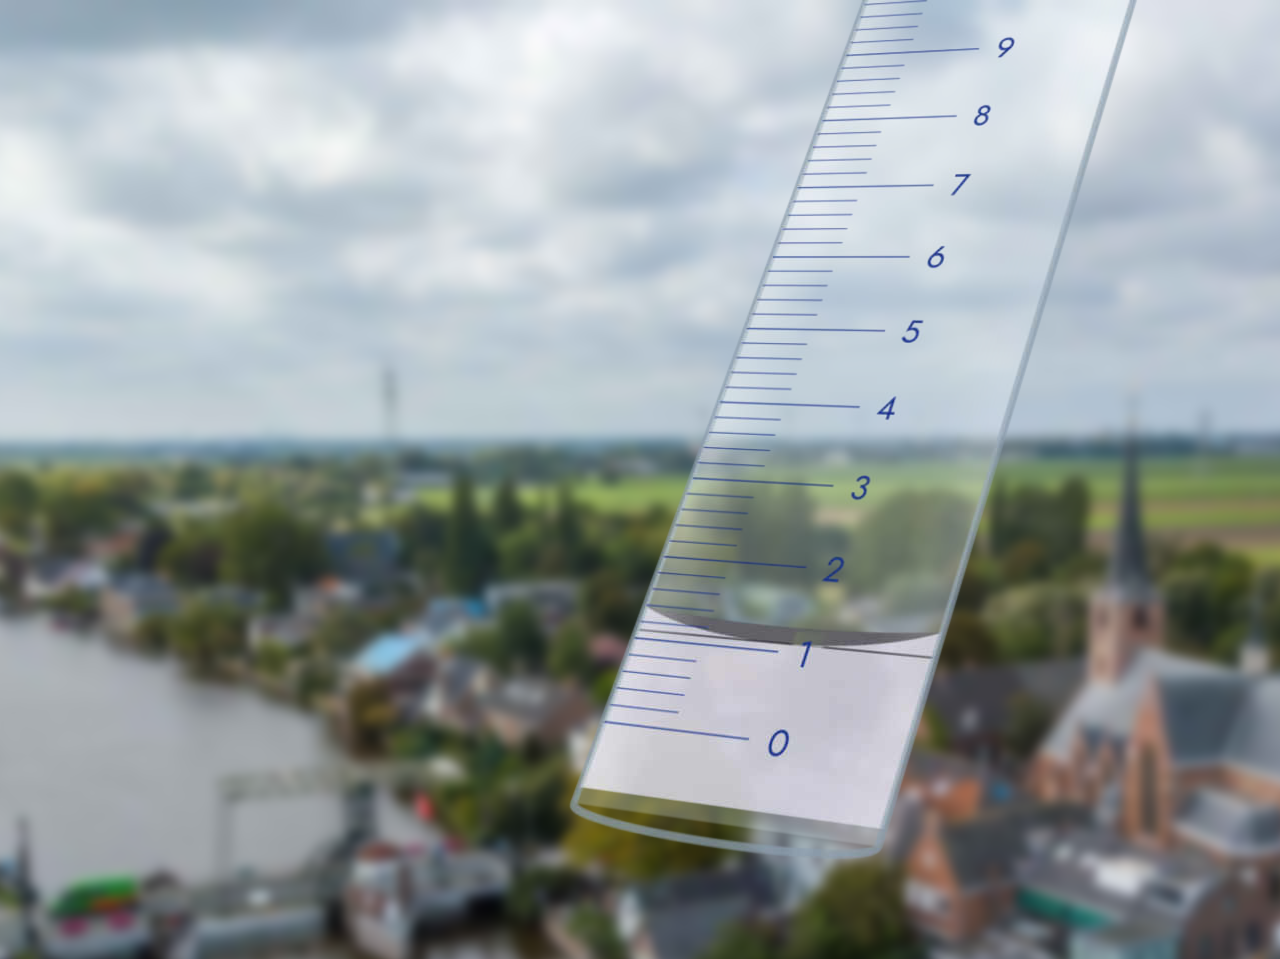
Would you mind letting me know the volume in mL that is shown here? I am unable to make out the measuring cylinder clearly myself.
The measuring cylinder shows 1.1 mL
